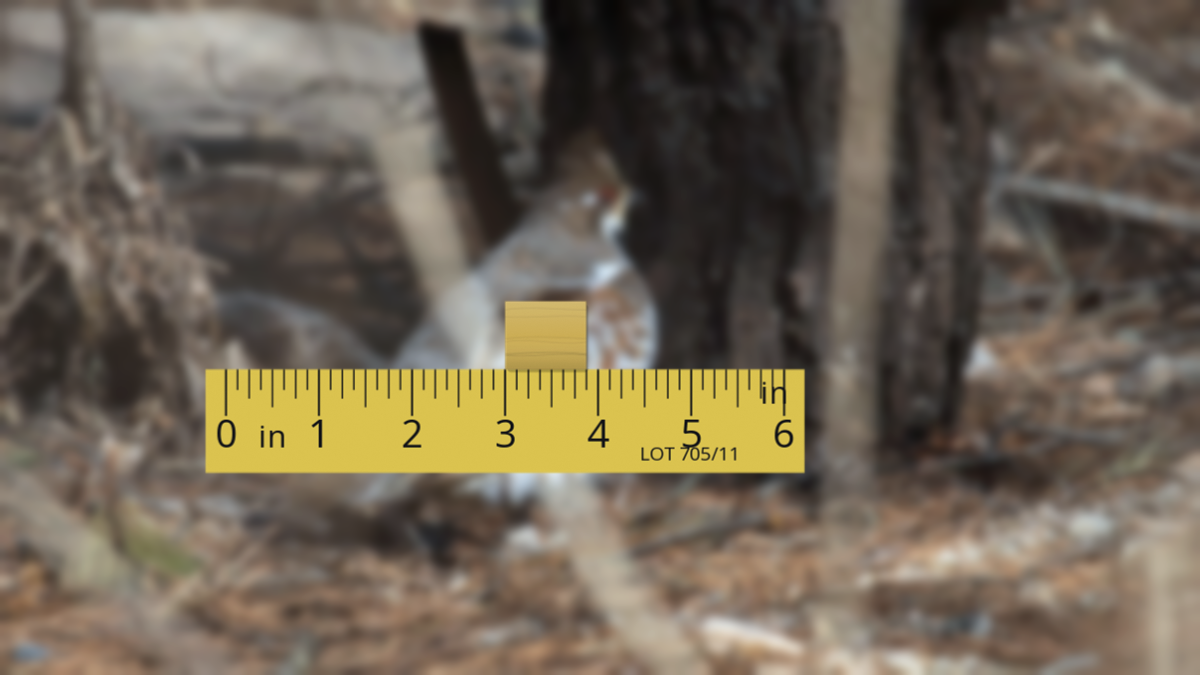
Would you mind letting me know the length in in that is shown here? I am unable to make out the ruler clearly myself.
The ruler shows 0.875 in
